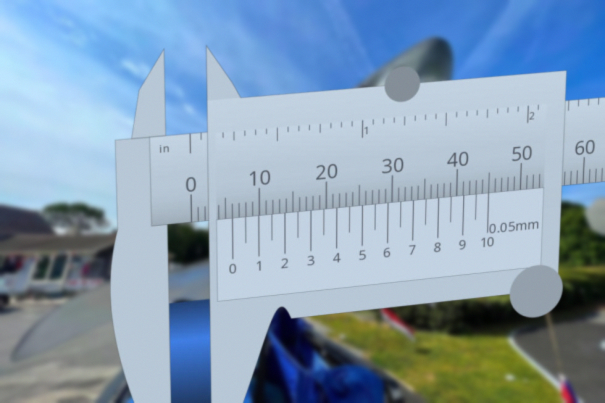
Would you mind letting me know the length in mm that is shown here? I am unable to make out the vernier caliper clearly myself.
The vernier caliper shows 6.0 mm
